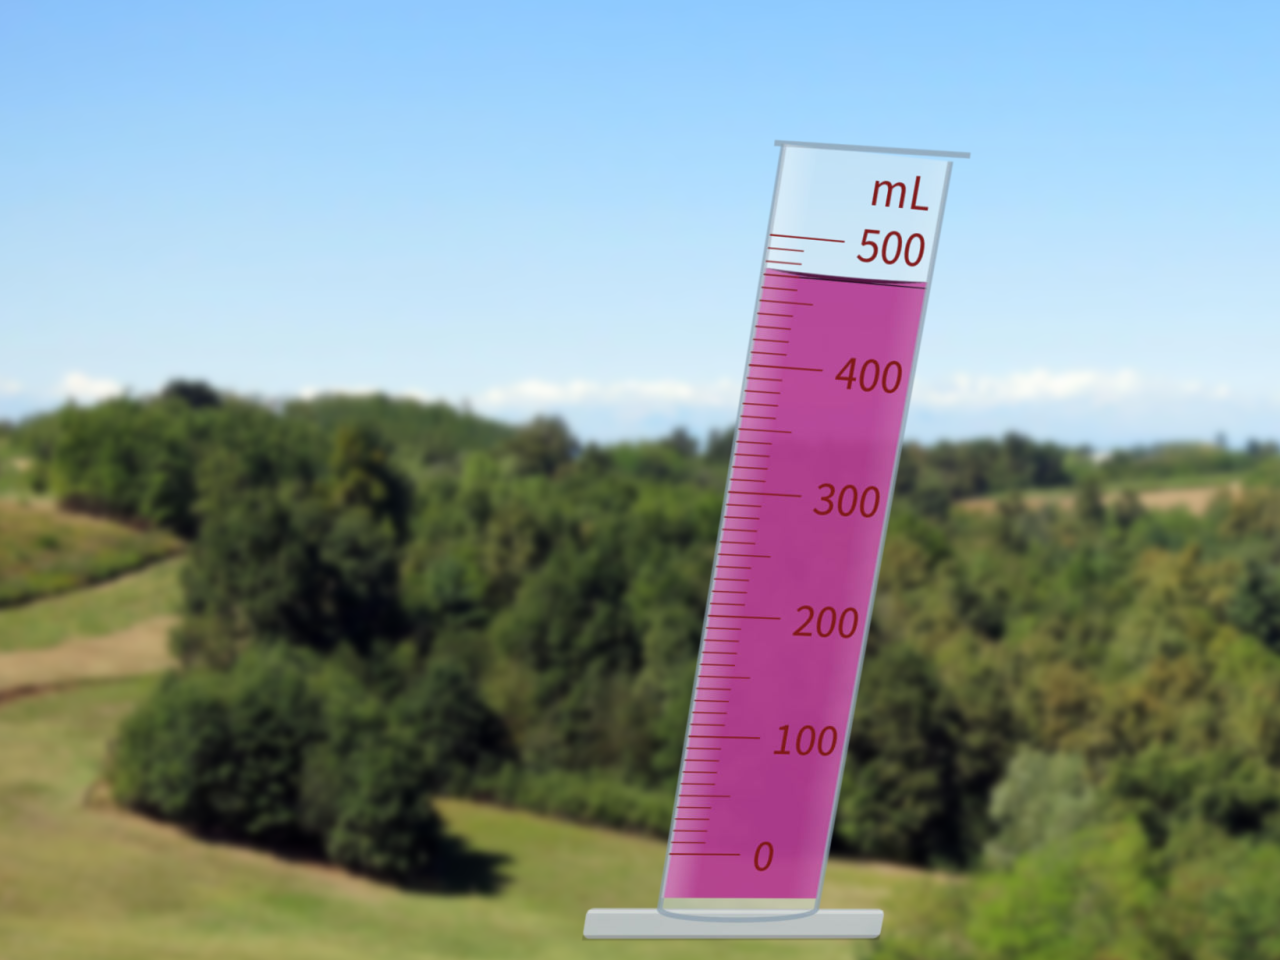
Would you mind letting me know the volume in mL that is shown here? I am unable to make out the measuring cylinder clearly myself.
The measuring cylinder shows 470 mL
